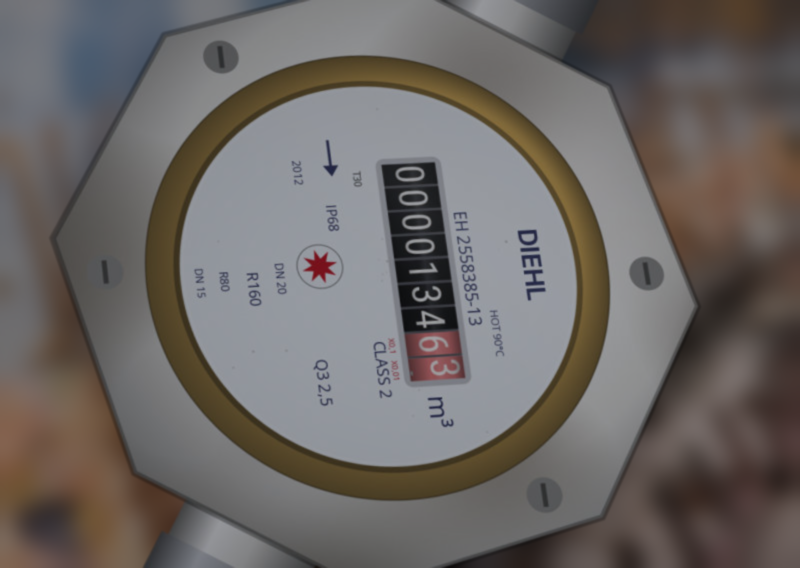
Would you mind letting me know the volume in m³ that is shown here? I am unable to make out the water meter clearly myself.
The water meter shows 134.63 m³
